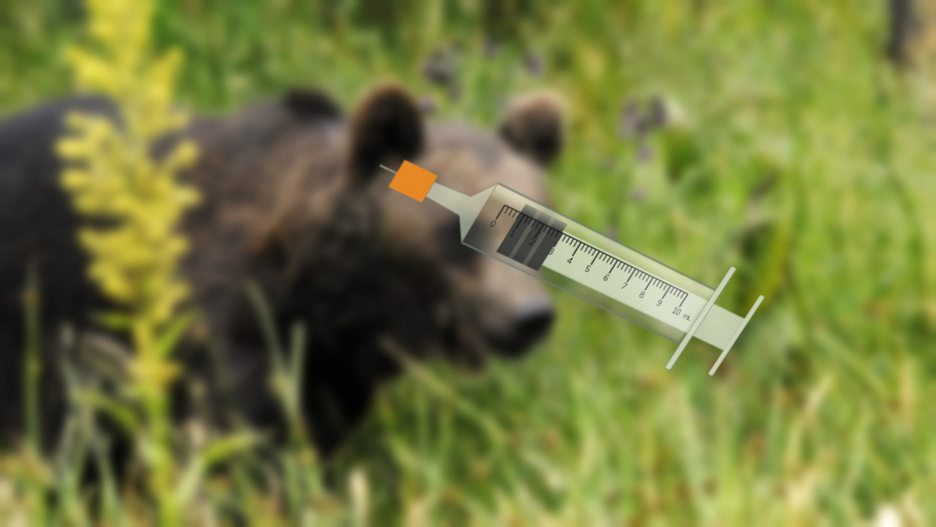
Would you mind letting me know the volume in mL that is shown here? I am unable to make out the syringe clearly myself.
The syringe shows 0.8 mL
